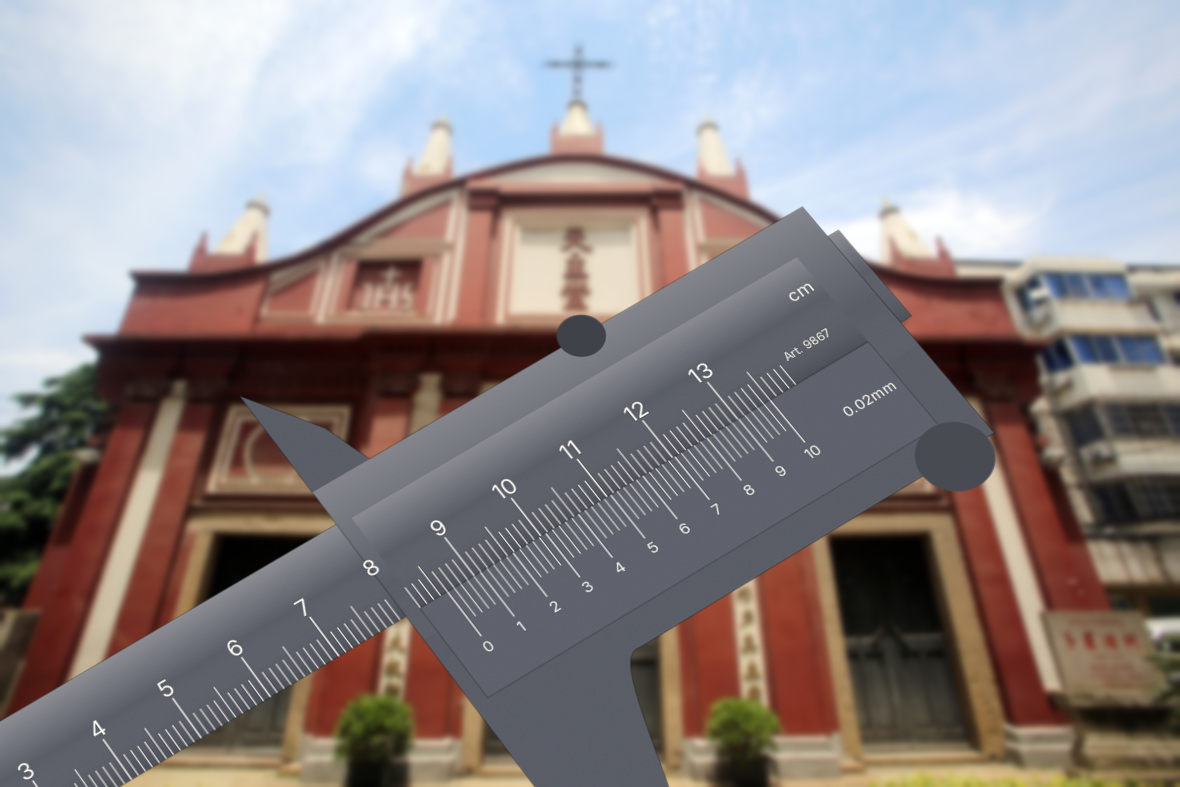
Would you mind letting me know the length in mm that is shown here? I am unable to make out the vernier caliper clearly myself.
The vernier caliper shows 86.0 mm
